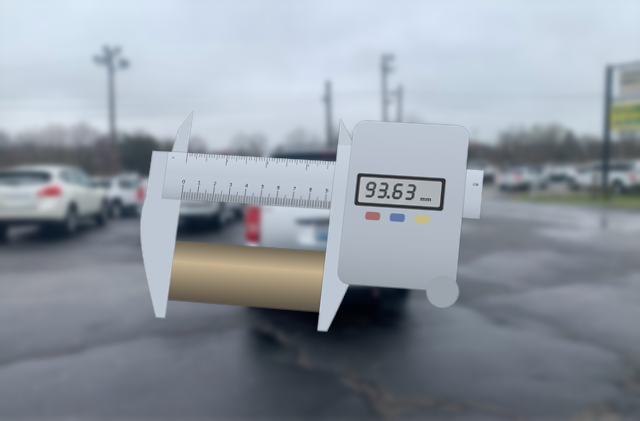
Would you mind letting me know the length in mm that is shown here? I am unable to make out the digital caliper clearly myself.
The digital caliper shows 93.63 mm
